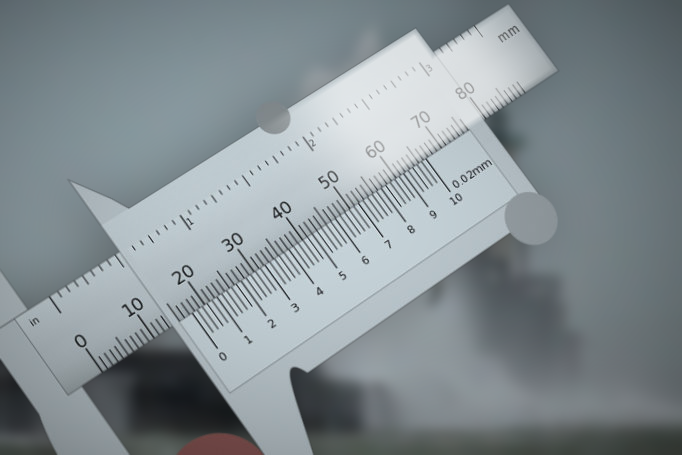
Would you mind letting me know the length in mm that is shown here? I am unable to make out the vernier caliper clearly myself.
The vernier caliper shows 17.5 mm
